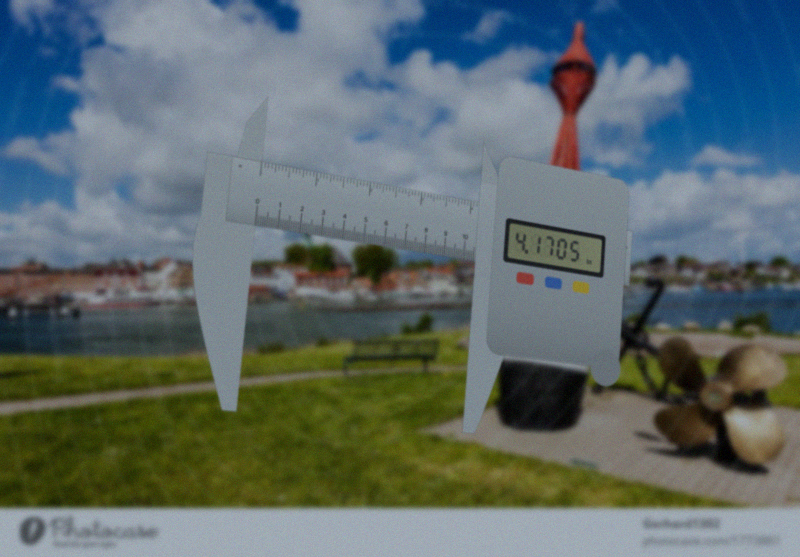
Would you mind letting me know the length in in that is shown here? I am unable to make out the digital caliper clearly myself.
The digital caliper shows 4.1705 in
